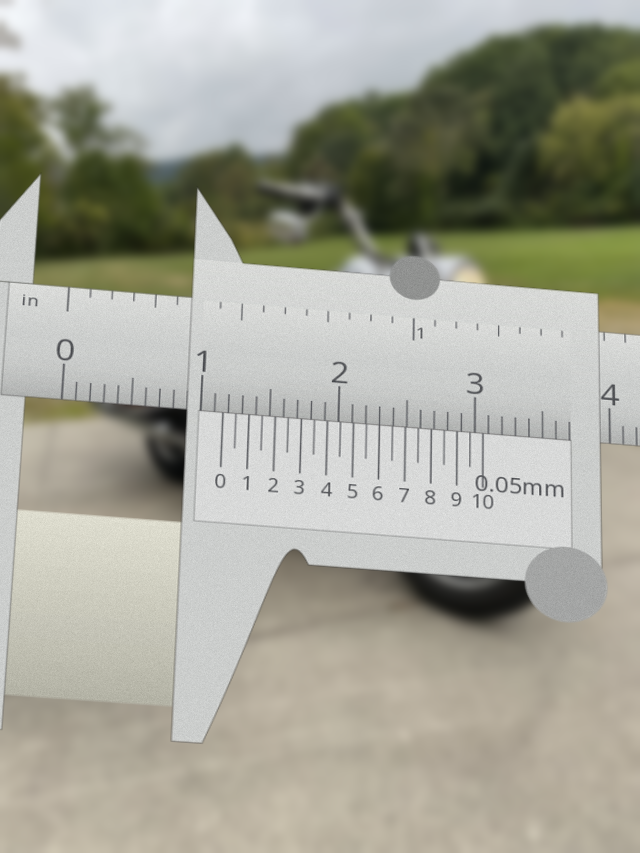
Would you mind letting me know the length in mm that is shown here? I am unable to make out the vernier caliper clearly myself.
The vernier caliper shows 11.6 mm
